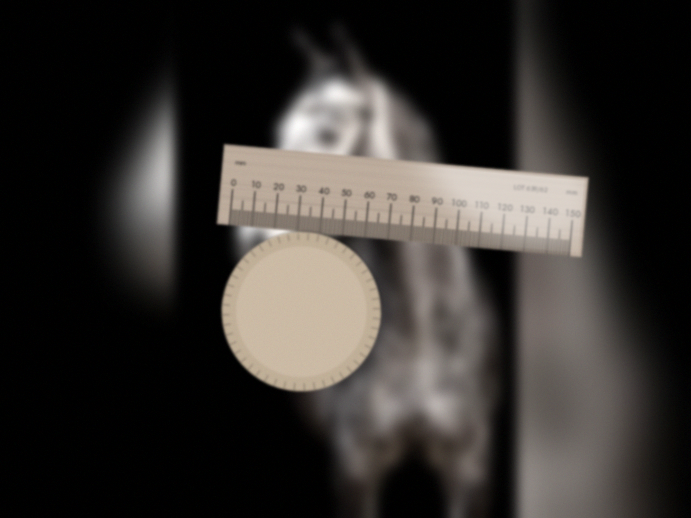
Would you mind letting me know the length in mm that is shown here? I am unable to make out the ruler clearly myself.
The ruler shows 70 mm
